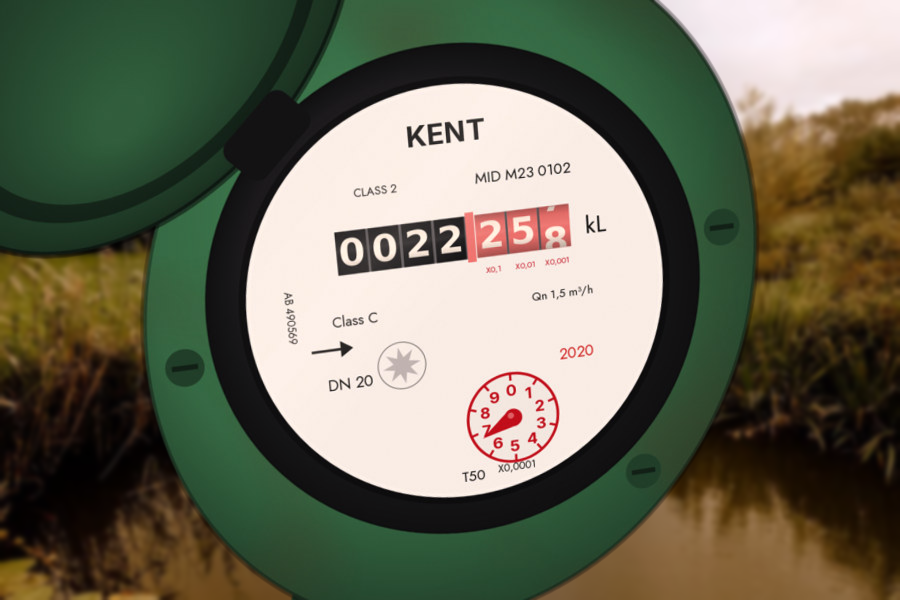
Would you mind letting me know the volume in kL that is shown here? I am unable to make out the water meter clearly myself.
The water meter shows 22.2576 kL
